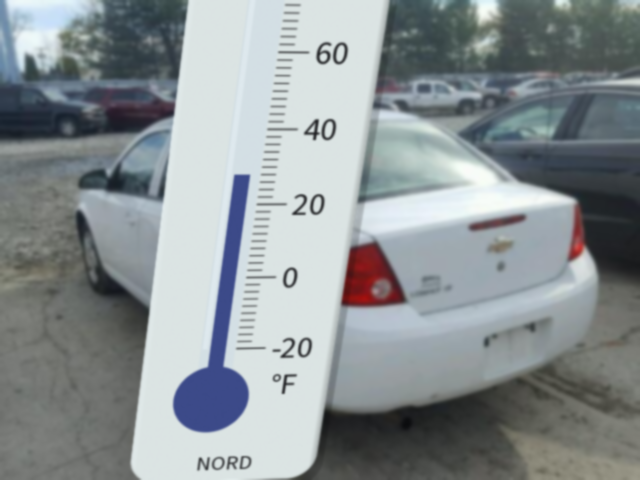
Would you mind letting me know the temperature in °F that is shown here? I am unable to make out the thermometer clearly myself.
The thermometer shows 28 °F
